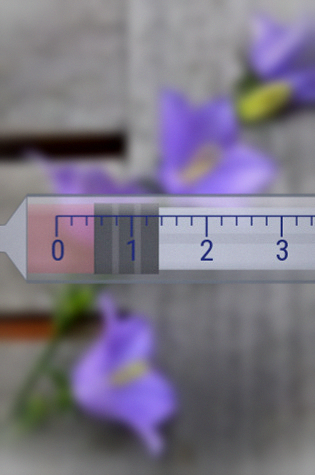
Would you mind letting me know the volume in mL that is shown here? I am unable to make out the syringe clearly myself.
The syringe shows 0.5 mL
